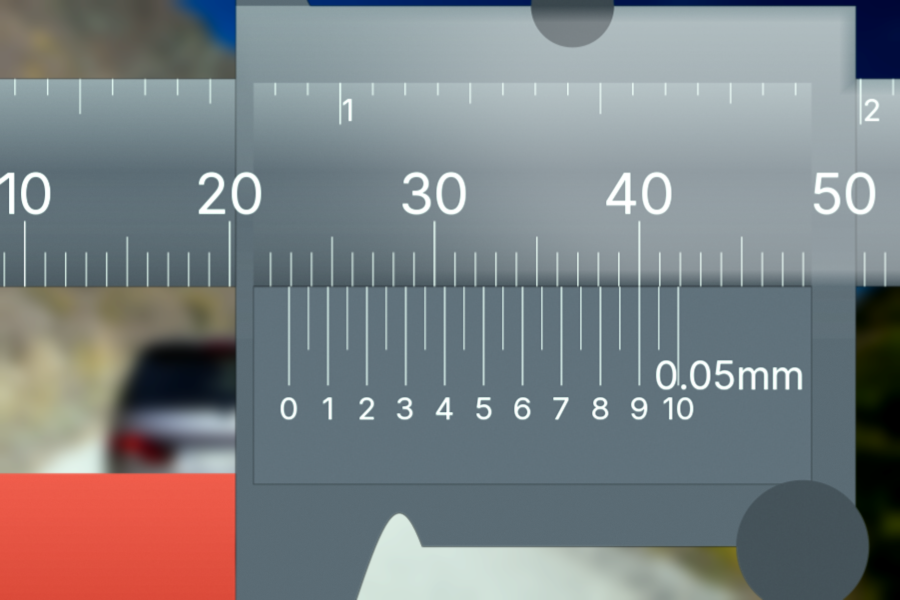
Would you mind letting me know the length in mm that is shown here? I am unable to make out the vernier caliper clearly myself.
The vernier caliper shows 22.9 mm
